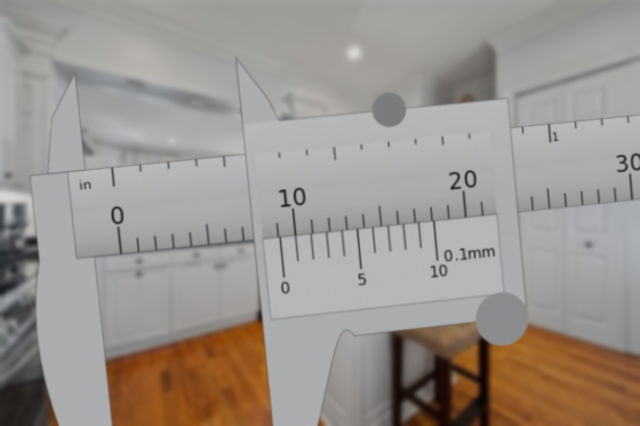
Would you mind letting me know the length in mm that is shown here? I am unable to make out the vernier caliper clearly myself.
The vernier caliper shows 9.1 mm
